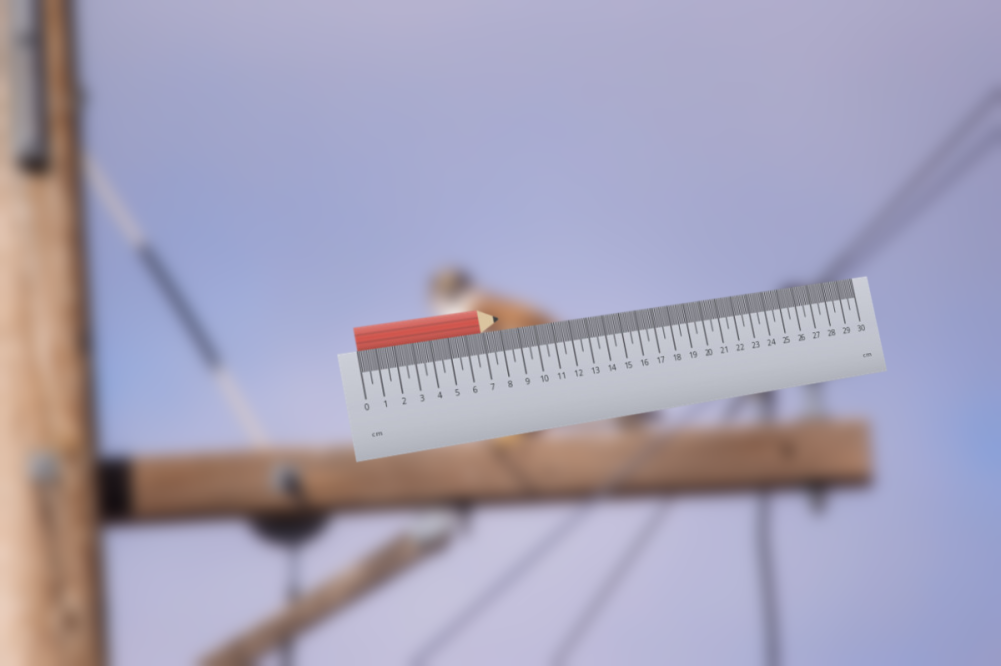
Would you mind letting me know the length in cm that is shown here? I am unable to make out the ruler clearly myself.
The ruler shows 8 cm
